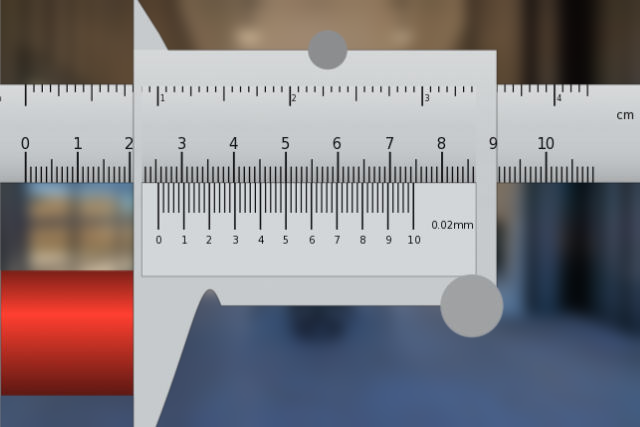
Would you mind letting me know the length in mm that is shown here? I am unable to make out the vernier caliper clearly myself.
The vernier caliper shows 25.5 mm
